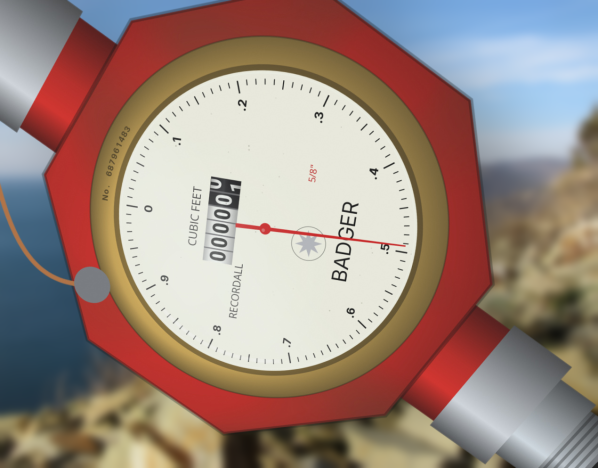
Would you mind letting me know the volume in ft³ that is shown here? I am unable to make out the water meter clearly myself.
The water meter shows 0.49 ft³
